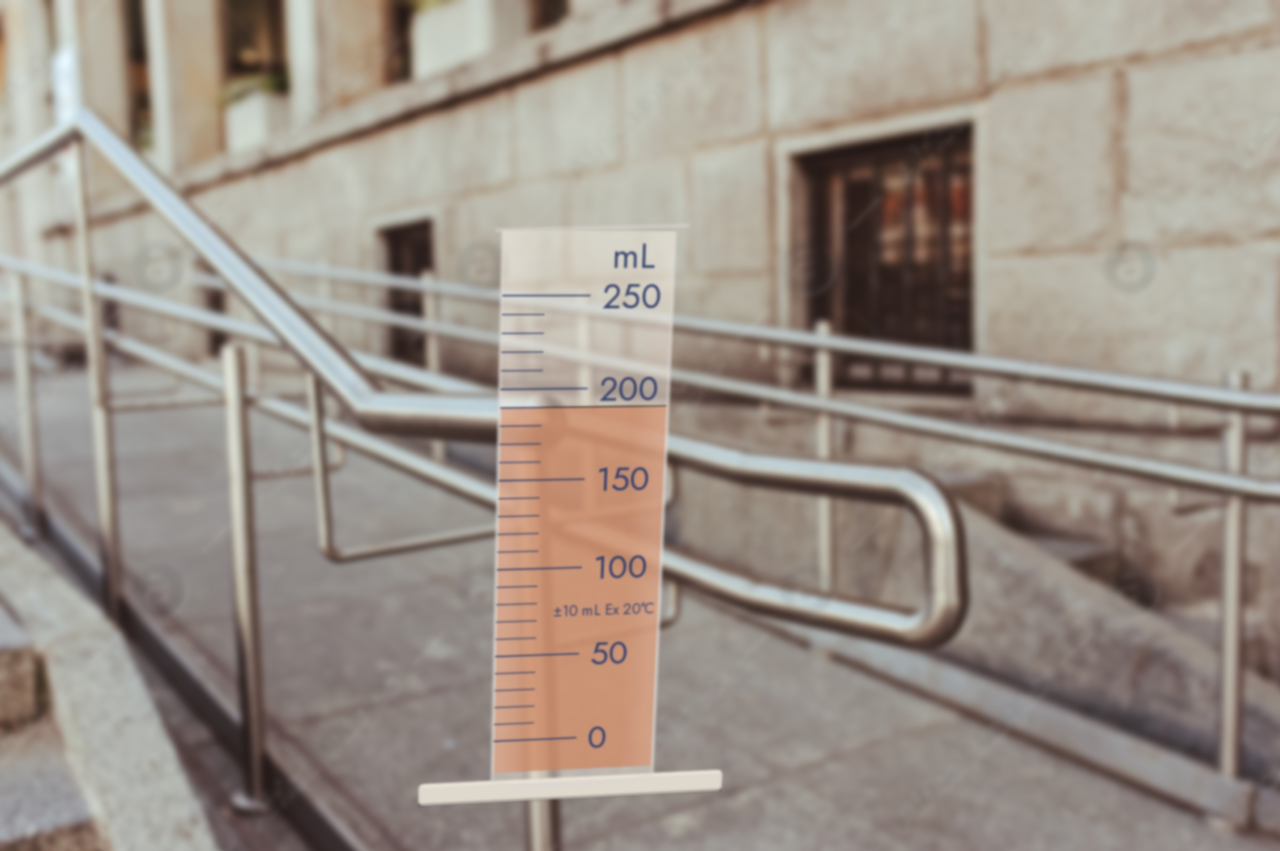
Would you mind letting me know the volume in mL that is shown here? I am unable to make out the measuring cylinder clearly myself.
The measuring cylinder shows 190 mL
